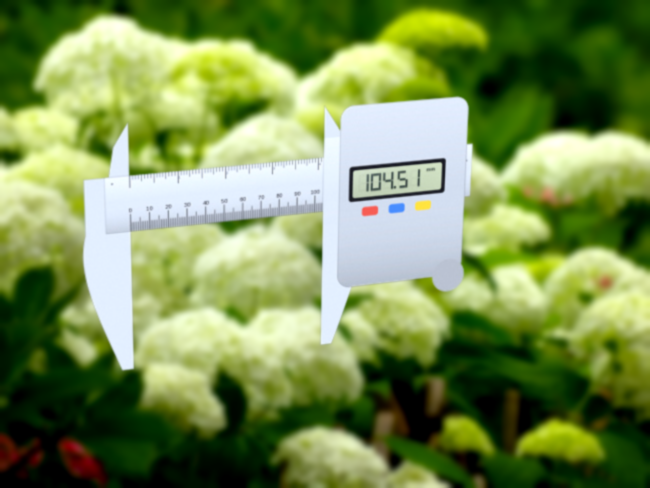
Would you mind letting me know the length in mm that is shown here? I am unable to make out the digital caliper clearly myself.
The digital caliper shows 104.51 mm
